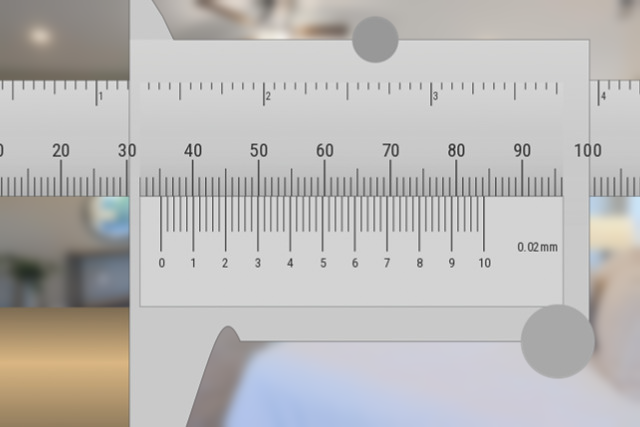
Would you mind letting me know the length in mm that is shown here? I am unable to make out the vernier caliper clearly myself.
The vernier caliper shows 35.2 mm
